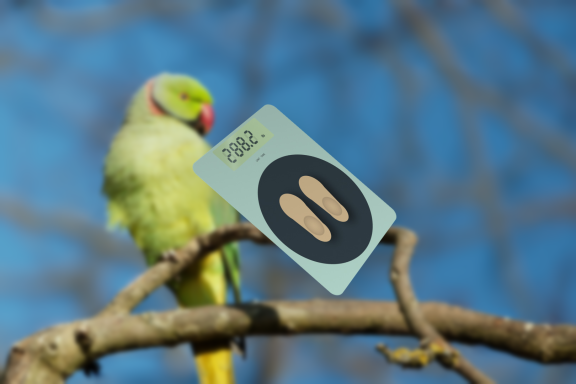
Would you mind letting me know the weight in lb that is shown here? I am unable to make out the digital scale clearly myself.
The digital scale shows 288.2 lb
